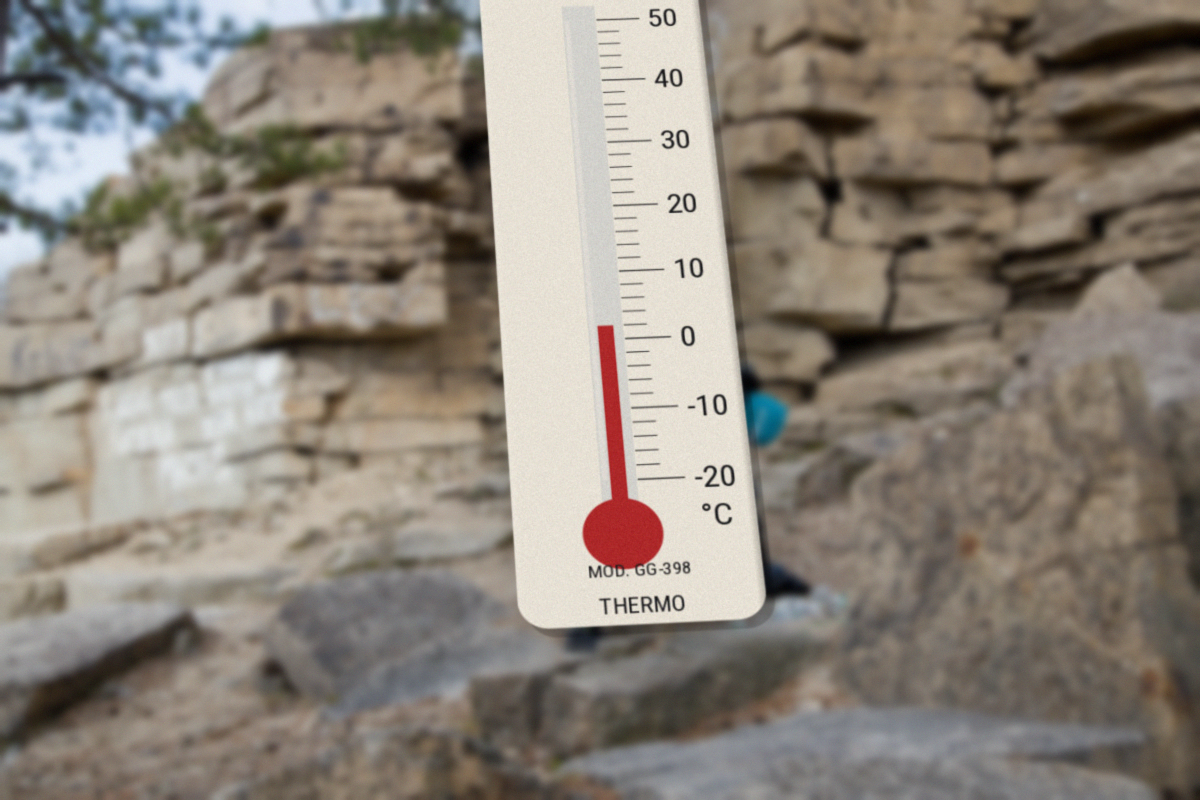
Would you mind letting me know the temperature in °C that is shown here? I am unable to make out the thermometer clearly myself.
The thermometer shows 2 °C
